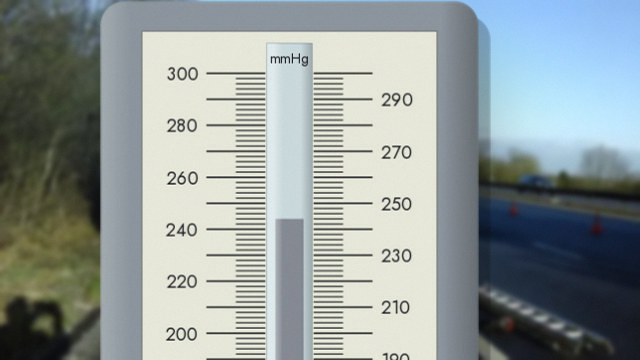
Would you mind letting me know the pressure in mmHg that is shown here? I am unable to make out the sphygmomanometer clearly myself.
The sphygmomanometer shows 244 mmHg
